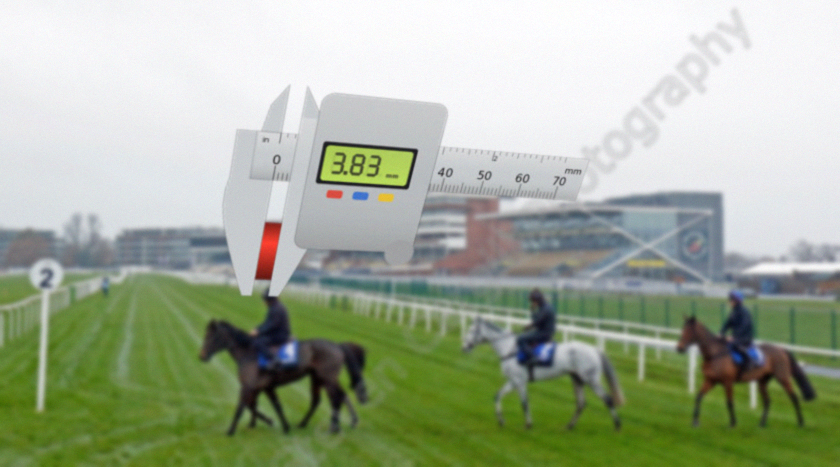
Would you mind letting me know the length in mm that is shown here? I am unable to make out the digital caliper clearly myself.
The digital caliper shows 3.83 mm
